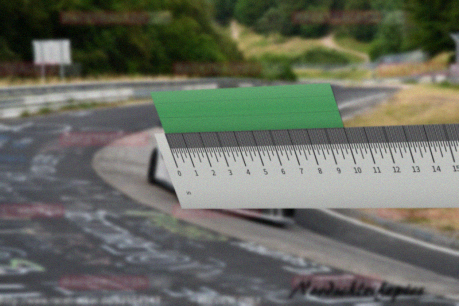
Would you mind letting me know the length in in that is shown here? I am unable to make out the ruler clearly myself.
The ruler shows 10 in
